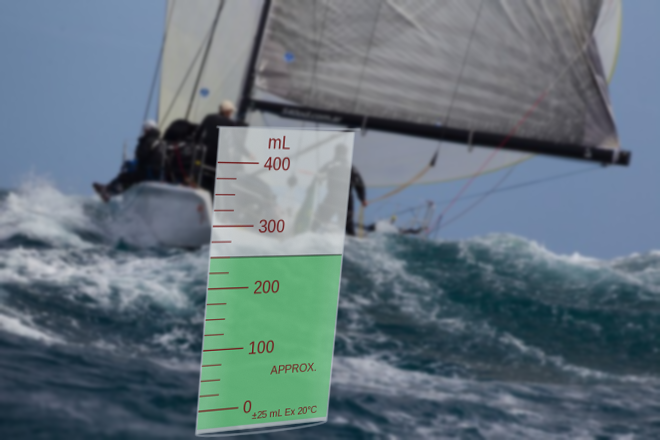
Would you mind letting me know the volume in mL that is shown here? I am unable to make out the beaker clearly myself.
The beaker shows 250 mL
